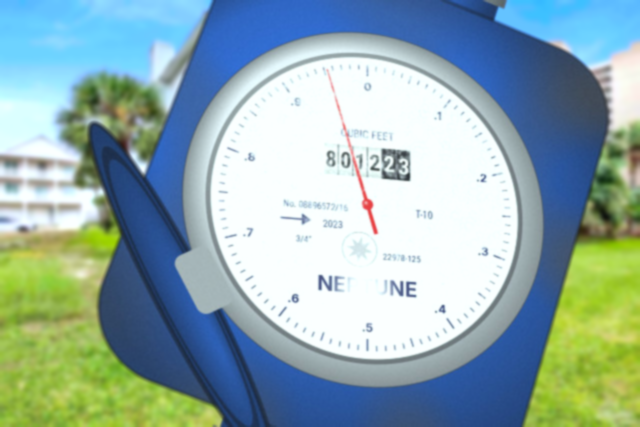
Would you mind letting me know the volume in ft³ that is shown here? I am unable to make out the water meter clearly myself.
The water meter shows 801222.95 ft³
